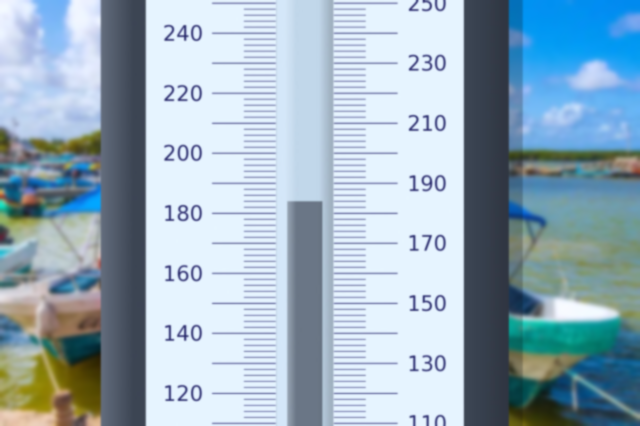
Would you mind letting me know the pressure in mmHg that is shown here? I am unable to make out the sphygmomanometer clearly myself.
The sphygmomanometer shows 184 mmHg
